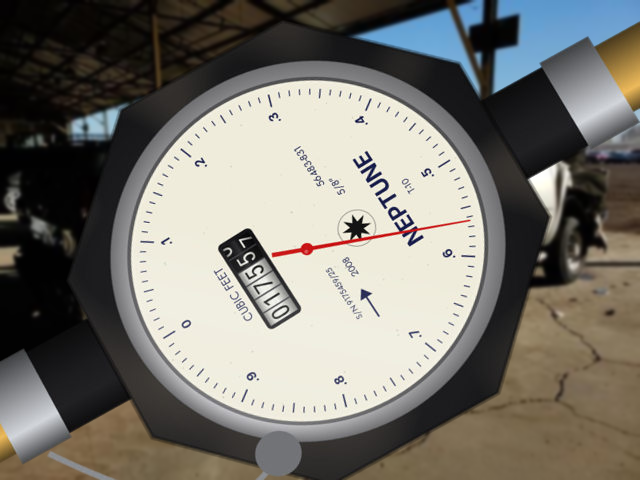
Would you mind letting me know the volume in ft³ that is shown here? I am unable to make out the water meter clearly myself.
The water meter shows 17556.56 ft³
